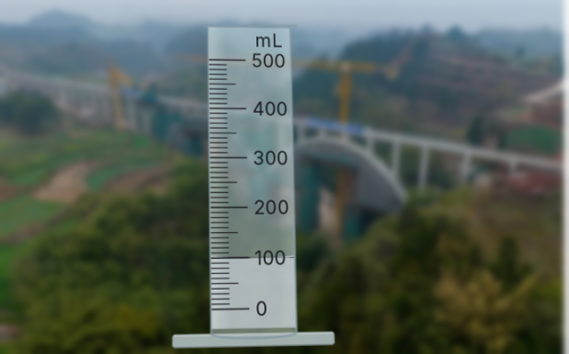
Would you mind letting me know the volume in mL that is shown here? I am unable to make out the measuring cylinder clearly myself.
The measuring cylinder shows 100 mL
